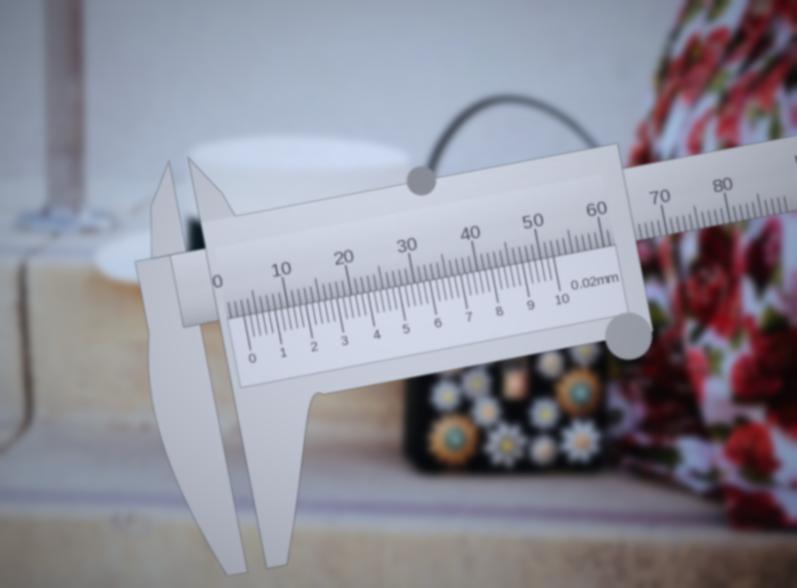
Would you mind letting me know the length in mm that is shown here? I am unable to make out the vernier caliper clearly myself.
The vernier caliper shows 3.0 mm
